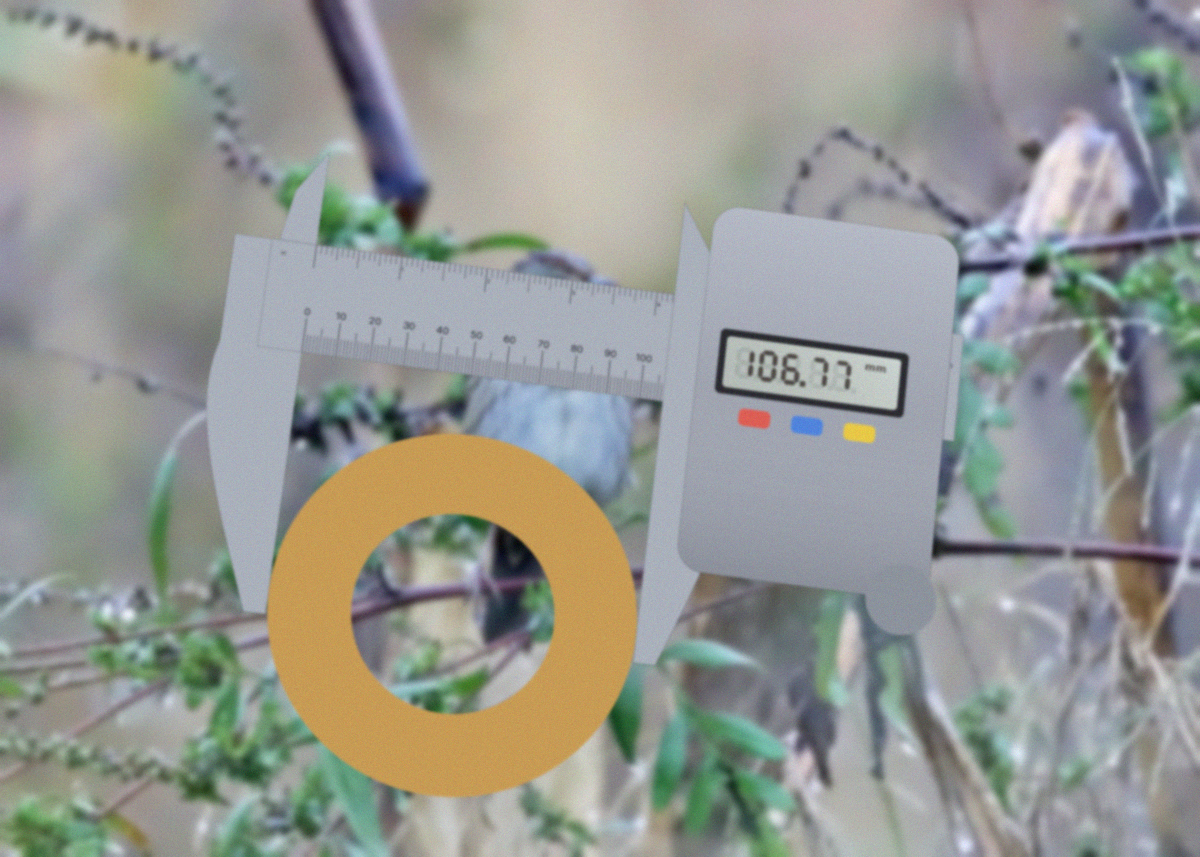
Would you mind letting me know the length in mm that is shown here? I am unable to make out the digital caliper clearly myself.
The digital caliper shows 106.77 mm
